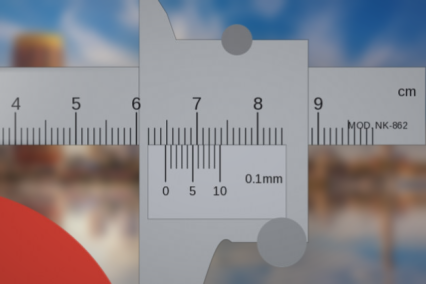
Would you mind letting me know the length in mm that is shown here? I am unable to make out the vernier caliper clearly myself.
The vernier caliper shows 64.8 mm
